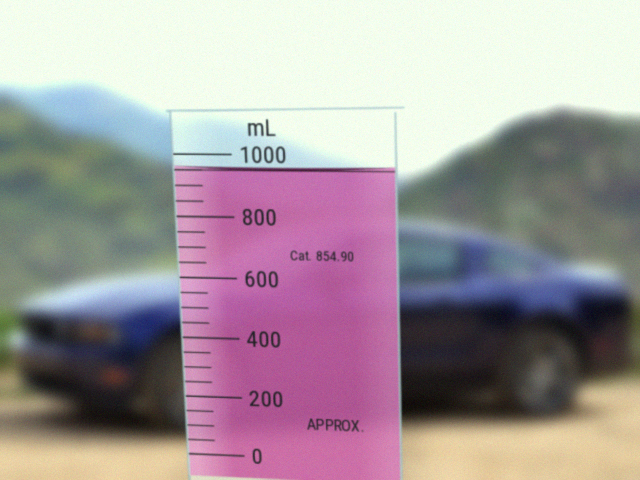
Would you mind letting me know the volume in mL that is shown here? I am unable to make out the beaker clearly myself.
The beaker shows 950 mL
